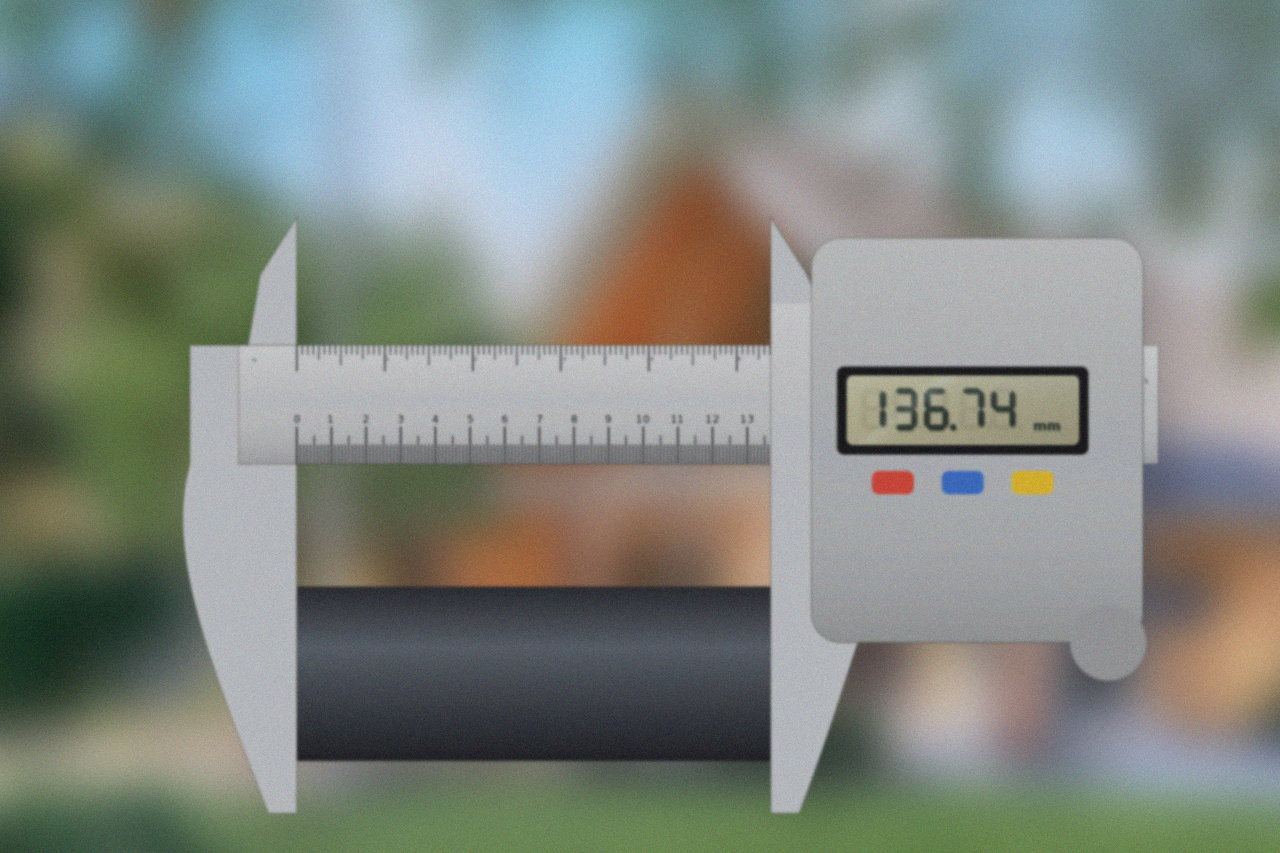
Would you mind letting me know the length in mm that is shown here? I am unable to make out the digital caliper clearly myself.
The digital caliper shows 136.74 mm
